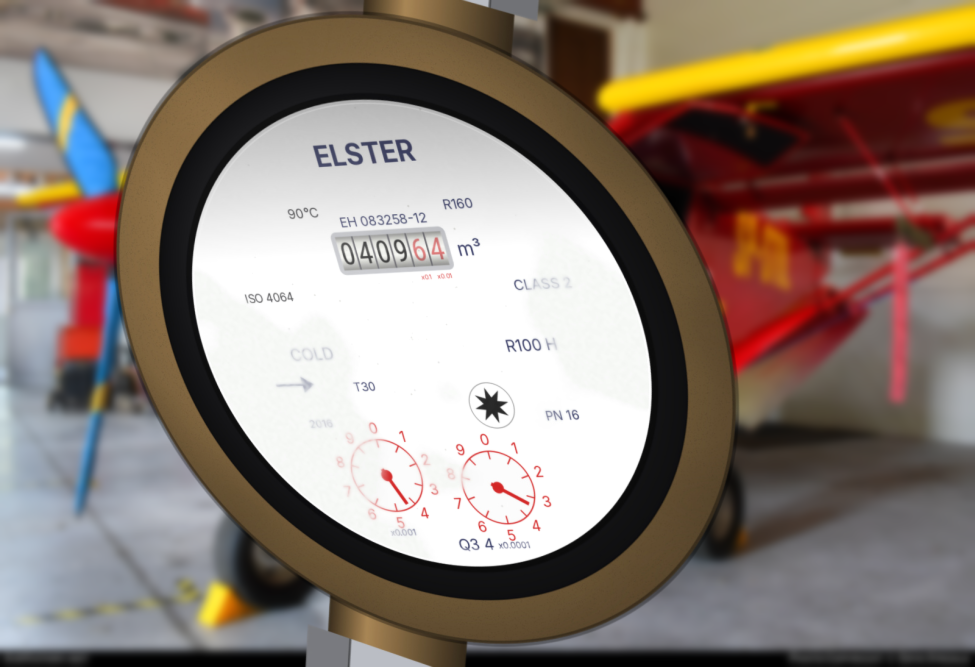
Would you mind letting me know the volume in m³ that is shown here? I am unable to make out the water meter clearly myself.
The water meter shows 409.6443 m³
